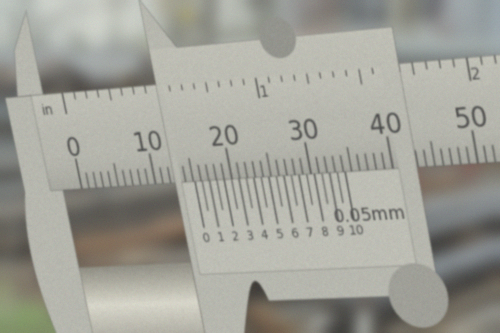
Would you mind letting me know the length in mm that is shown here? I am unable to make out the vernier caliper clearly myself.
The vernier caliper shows 15.2 mm
